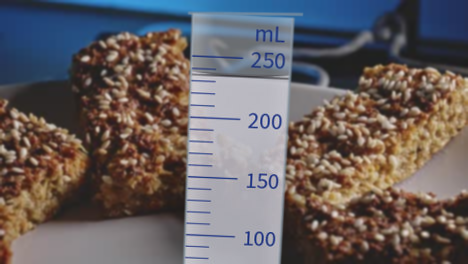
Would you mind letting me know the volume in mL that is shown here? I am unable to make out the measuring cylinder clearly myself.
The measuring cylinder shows 235 mL
